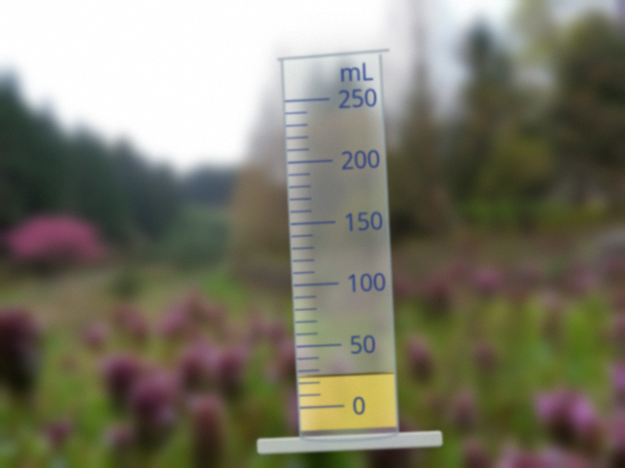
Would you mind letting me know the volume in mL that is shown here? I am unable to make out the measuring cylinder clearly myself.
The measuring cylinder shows 25 mL
